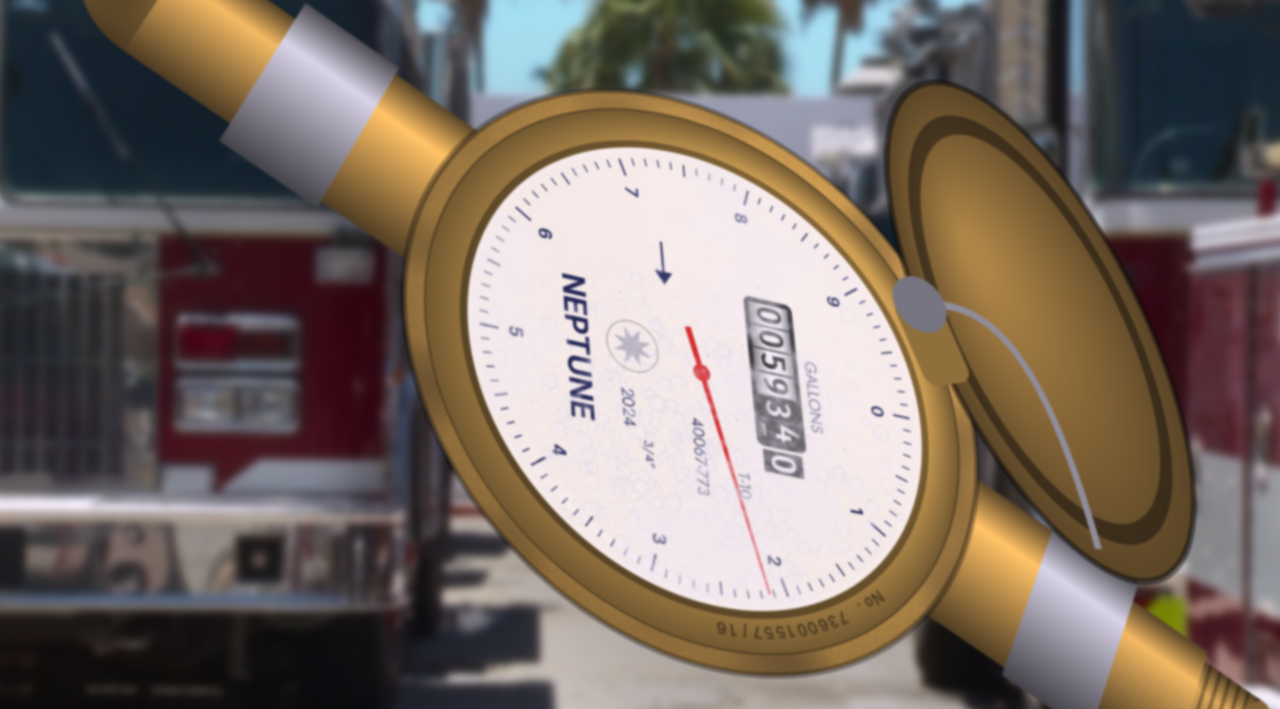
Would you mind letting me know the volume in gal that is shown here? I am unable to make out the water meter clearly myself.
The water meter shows 59342.1 gal
